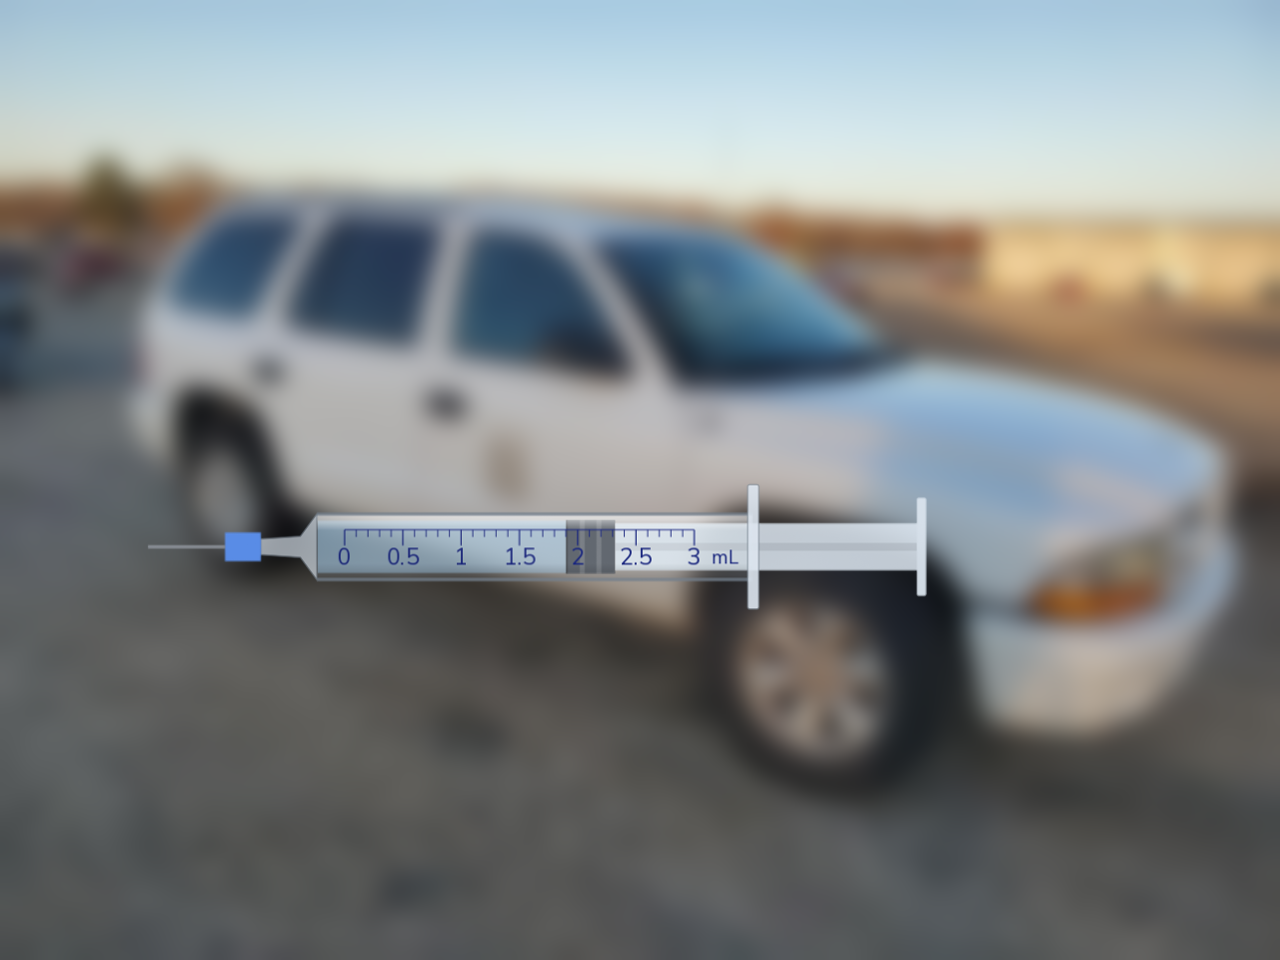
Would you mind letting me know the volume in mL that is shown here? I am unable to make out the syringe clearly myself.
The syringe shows 1.9 mL
